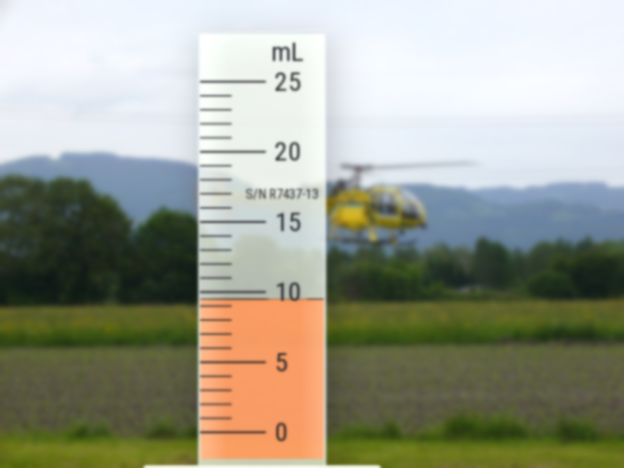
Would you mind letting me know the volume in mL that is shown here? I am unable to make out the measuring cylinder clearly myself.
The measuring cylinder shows 9.5 mL
